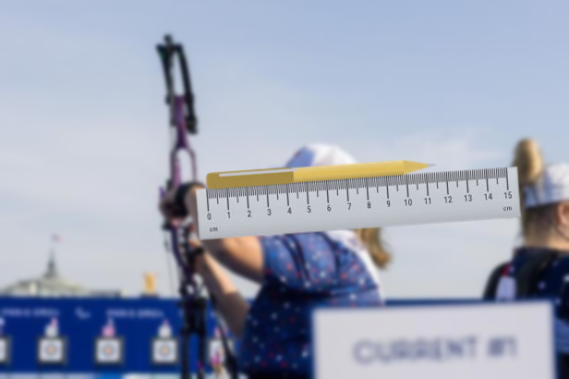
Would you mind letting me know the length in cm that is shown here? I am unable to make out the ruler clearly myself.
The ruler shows 11.5 cm
